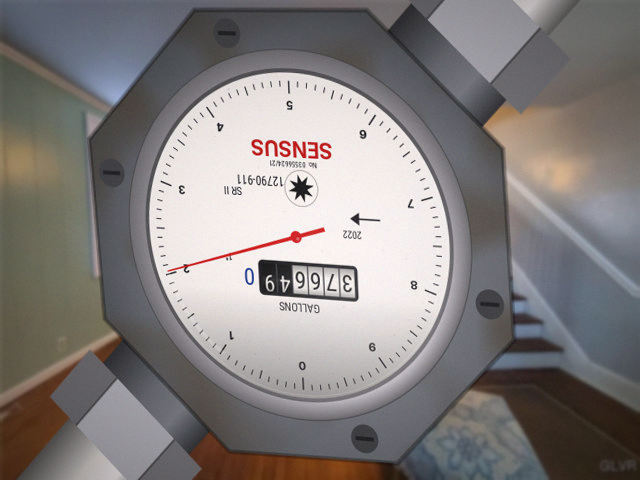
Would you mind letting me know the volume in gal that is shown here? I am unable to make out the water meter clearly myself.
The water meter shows 3766492.0 gal
